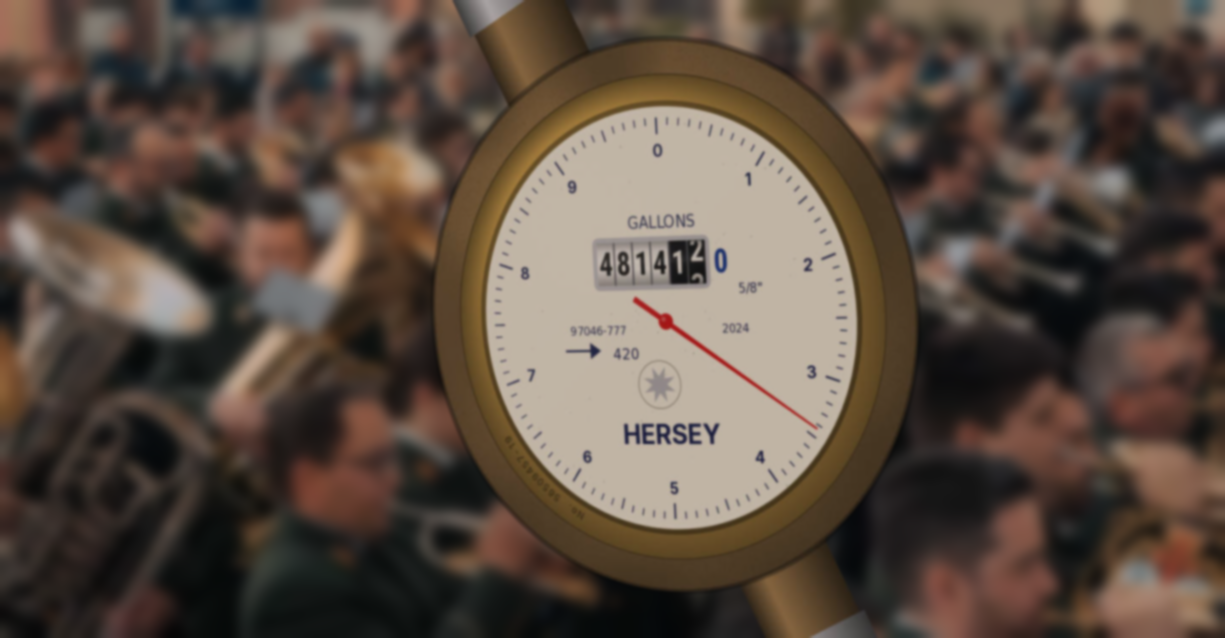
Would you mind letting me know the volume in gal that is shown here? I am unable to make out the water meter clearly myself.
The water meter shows 4814123.4 gal
